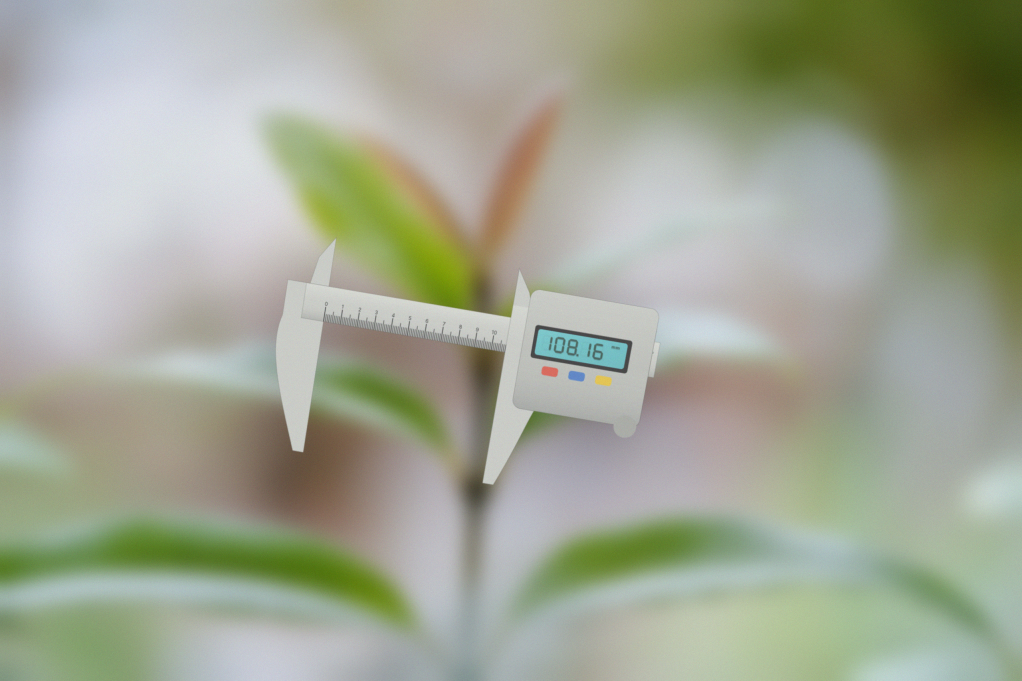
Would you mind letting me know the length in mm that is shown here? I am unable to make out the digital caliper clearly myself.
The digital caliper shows 108.16 mm
